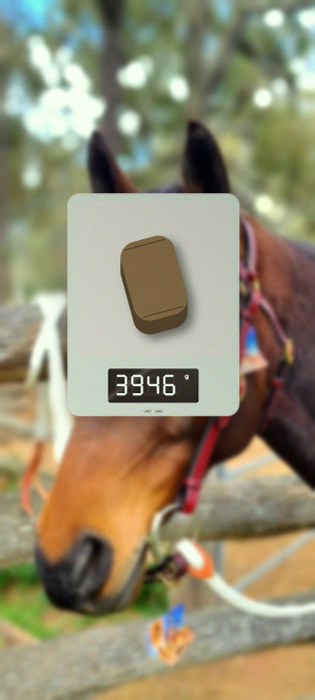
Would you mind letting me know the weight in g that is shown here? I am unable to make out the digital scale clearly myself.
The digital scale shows 3946 g
